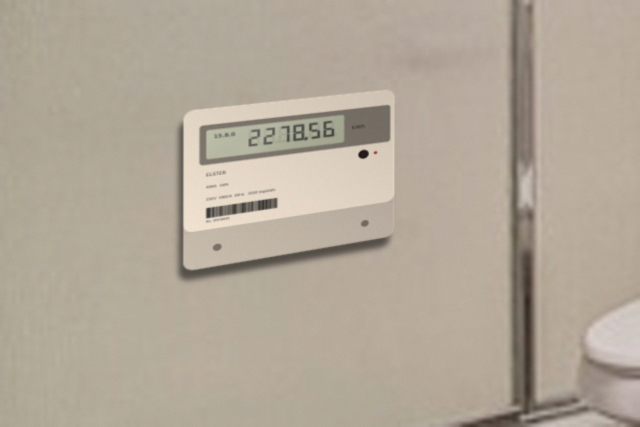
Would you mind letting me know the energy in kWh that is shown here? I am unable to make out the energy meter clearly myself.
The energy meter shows 2278.56 kWh
